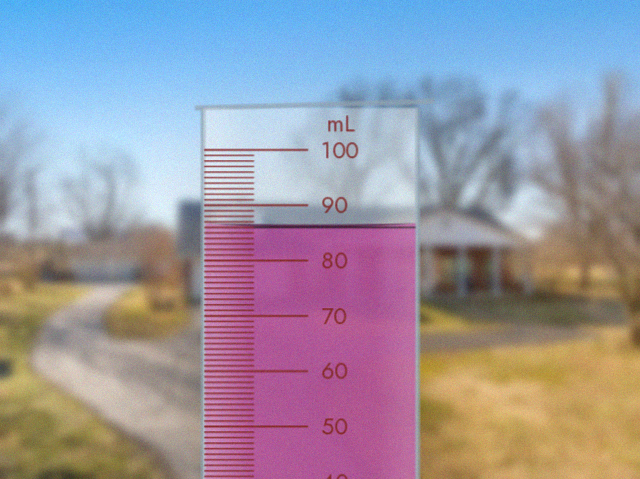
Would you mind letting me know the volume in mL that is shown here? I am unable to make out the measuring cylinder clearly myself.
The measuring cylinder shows 86 mL
